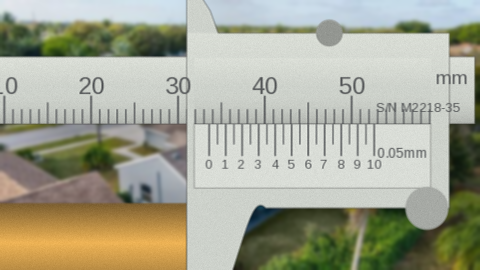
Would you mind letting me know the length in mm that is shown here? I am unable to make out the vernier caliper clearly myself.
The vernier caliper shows 33.6 mm
